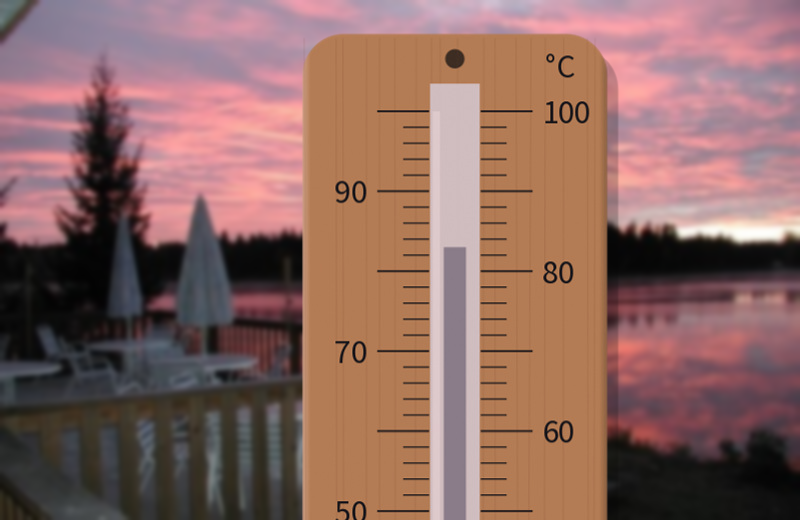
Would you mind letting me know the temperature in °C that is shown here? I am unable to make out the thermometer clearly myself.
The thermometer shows 83 °C
